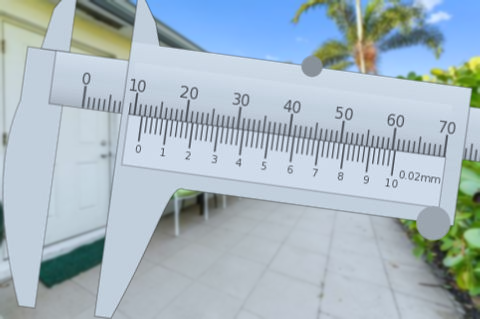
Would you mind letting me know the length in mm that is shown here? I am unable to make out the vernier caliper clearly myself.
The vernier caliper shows 11.5 mm
